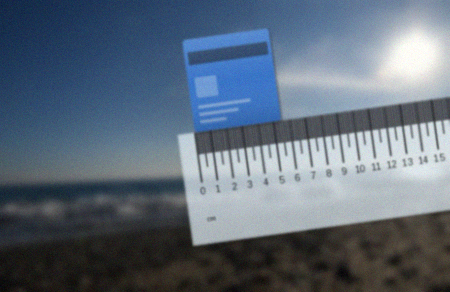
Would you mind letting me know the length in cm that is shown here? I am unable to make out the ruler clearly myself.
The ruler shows 5.5 cm
